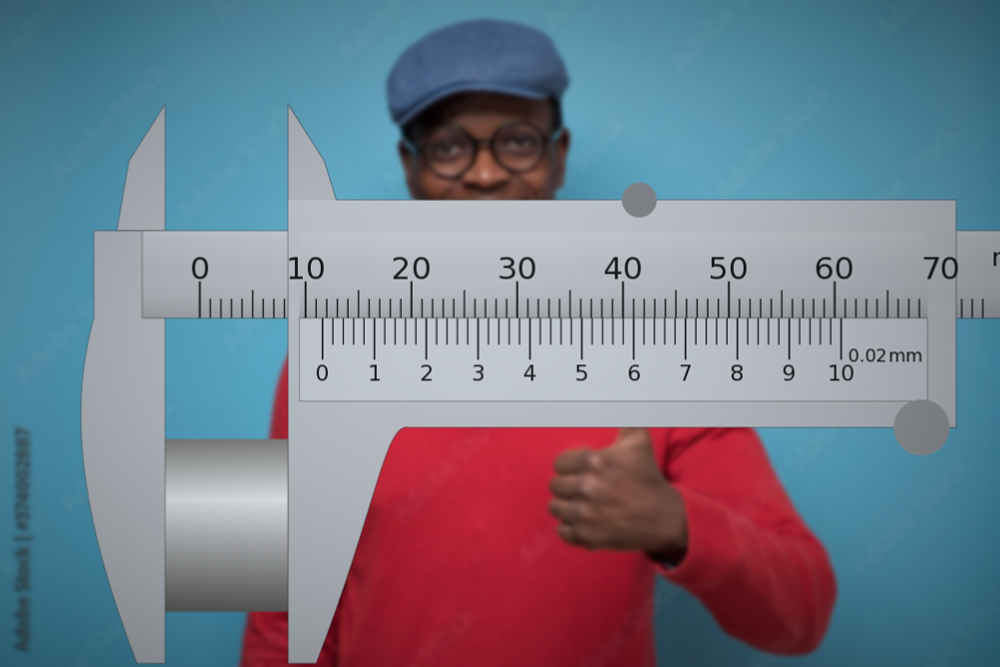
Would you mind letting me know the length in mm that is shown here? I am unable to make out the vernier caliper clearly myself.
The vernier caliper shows 11.6 mm
